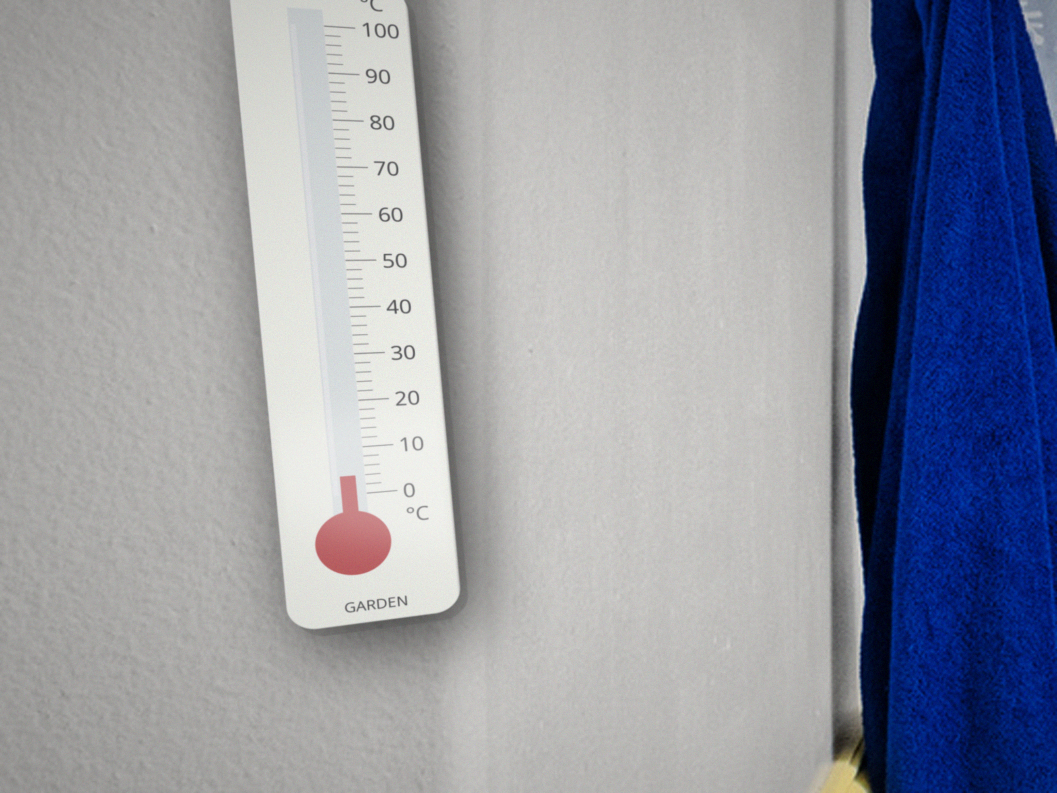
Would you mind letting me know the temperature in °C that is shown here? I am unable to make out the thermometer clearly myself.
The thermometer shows 4 °C
